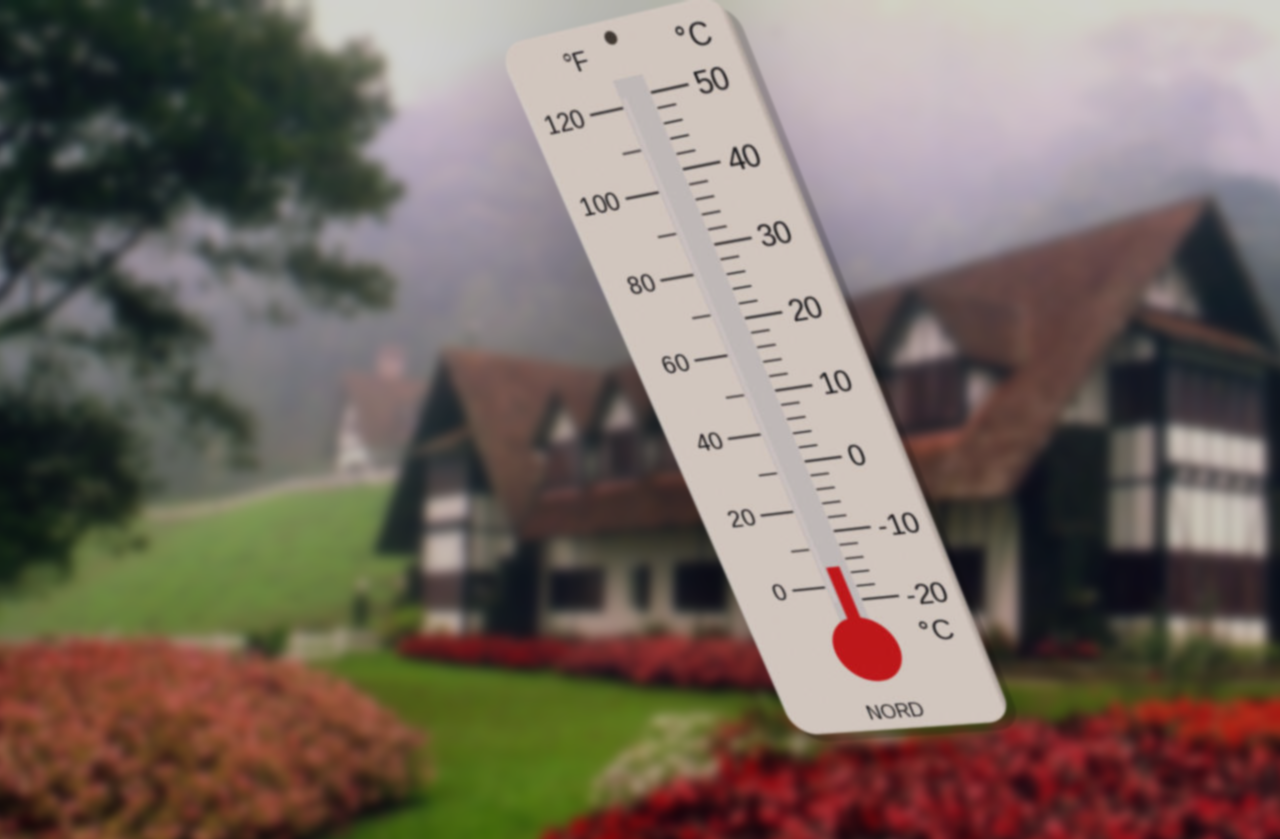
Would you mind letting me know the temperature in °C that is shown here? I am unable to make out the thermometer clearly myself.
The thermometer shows -15 °C
